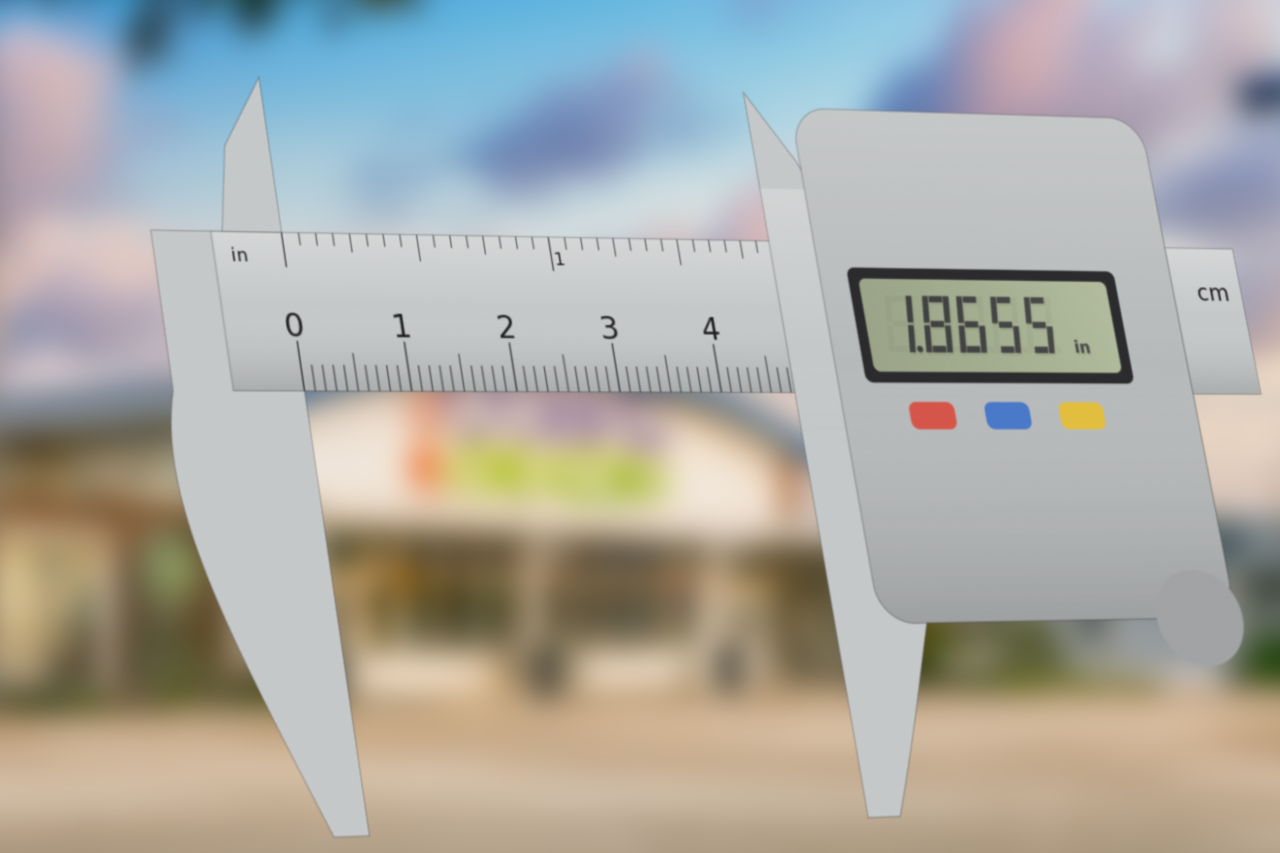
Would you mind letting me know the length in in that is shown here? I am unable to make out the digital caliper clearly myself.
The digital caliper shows 1.8655 in
